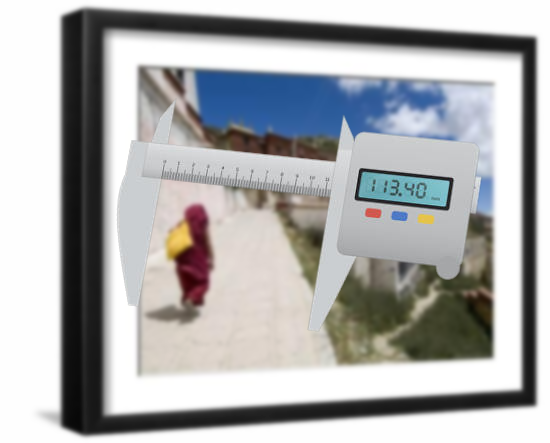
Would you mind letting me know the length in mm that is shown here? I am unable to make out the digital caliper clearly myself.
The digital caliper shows 113.40 mm
